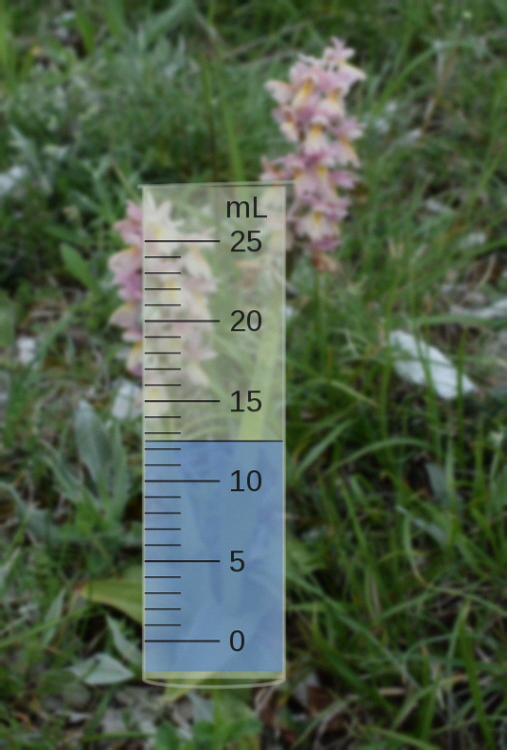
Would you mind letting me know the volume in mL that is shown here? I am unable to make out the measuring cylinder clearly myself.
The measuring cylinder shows 12.5 mL
